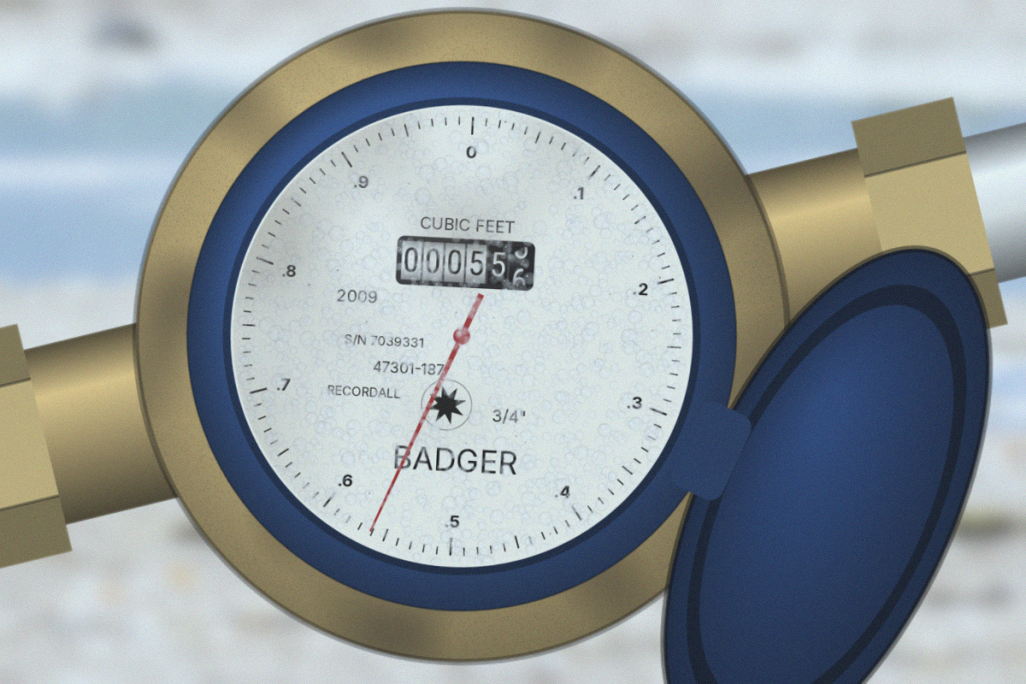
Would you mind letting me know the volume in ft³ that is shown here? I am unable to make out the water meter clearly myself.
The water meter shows 555.56 ft³
